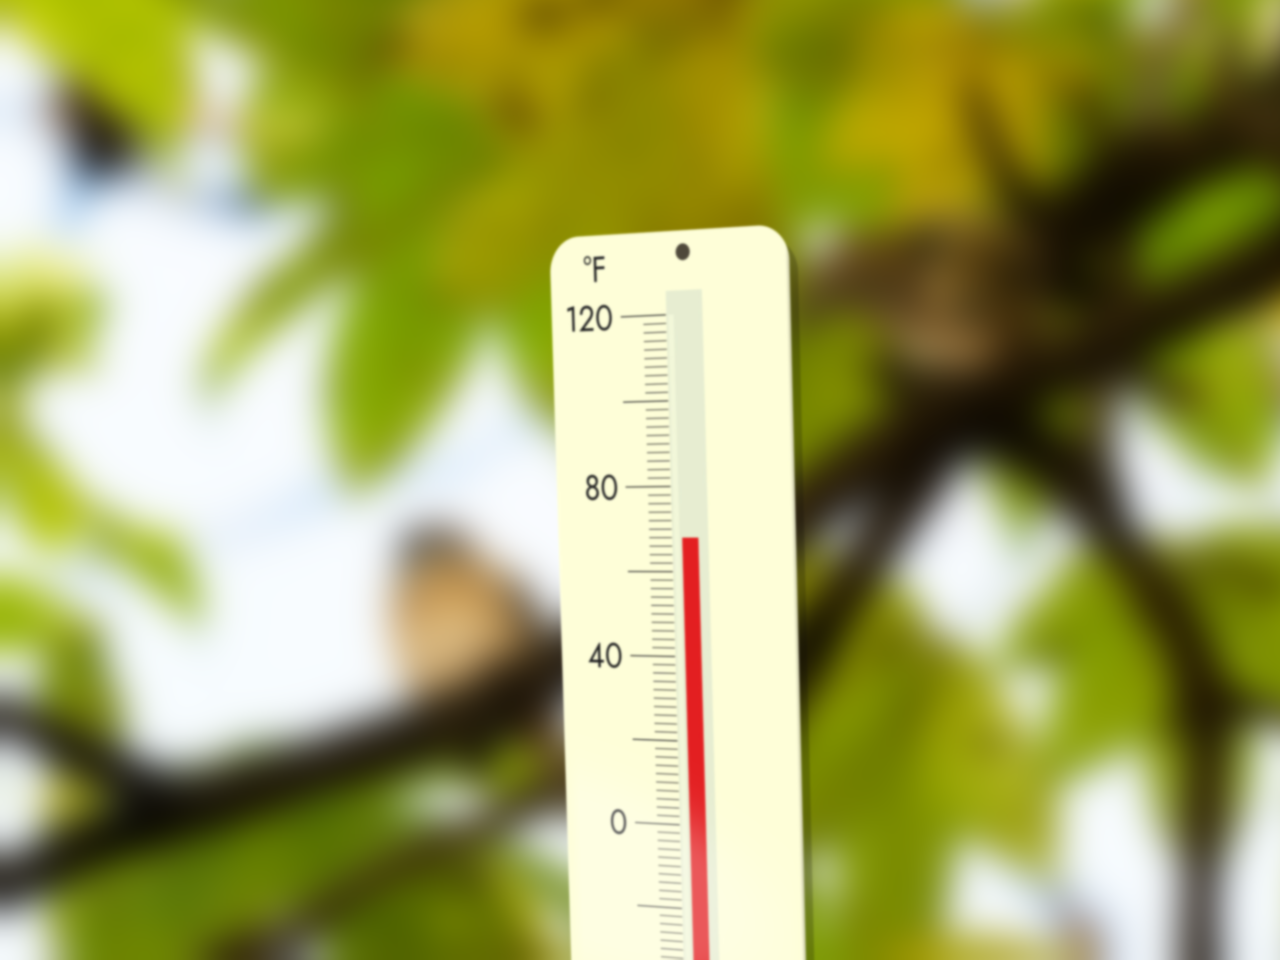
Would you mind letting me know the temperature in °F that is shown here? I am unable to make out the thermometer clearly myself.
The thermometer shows 68 °F
